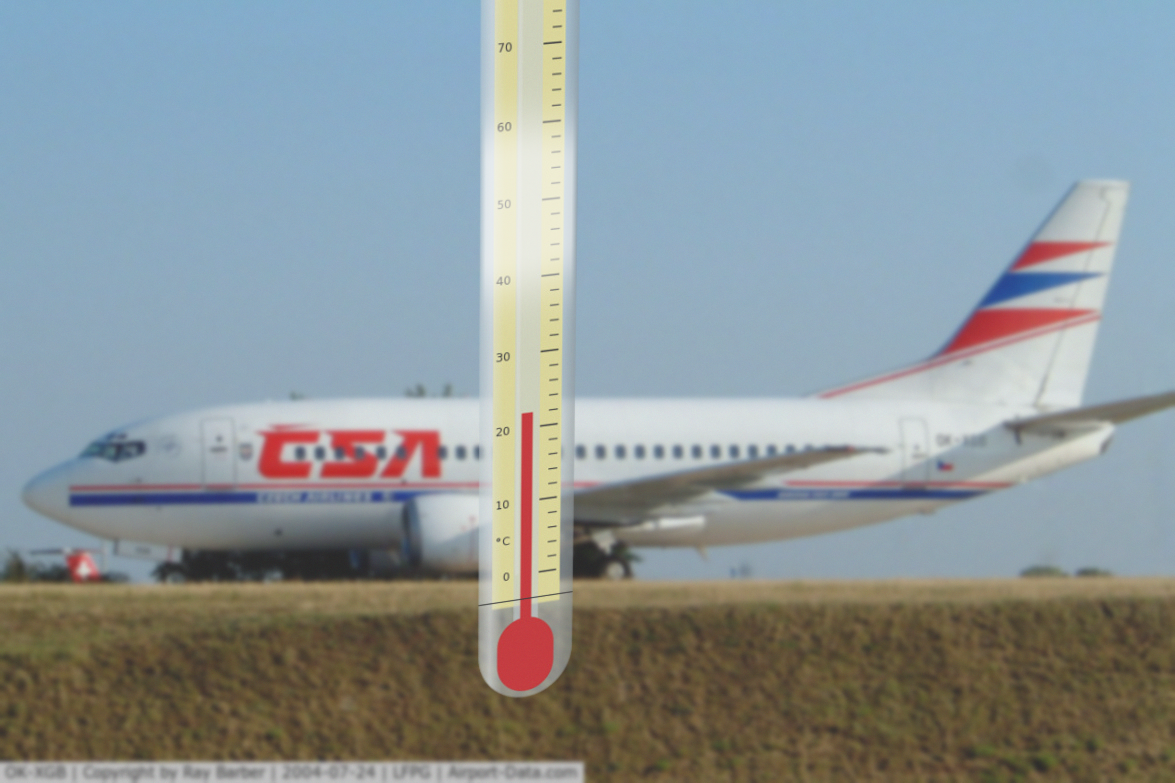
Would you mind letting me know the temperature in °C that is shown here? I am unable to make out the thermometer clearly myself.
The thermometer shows 22 °C
